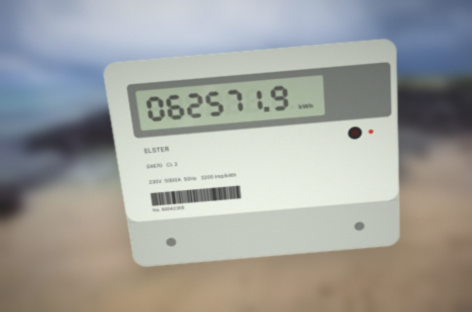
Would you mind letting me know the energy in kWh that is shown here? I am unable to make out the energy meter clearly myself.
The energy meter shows 62571.9 kWh
